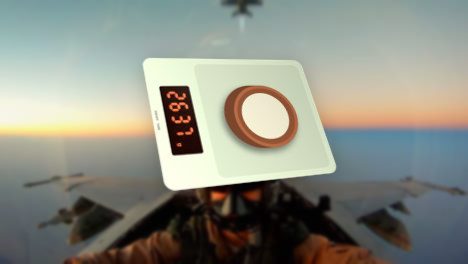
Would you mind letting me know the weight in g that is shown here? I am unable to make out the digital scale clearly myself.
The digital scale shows 2637 g
